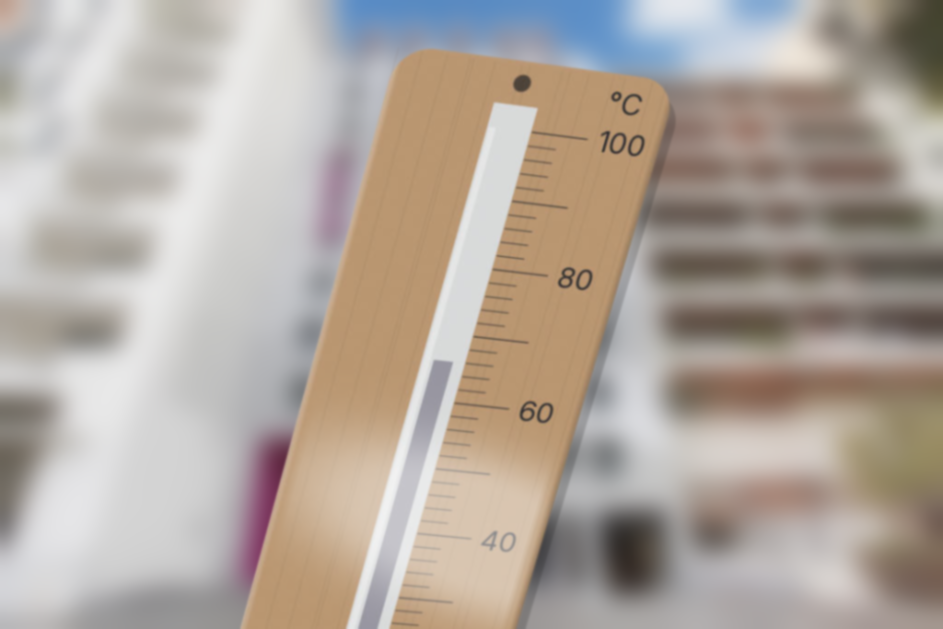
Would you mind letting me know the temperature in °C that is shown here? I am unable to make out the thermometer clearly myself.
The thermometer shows 66 °C
